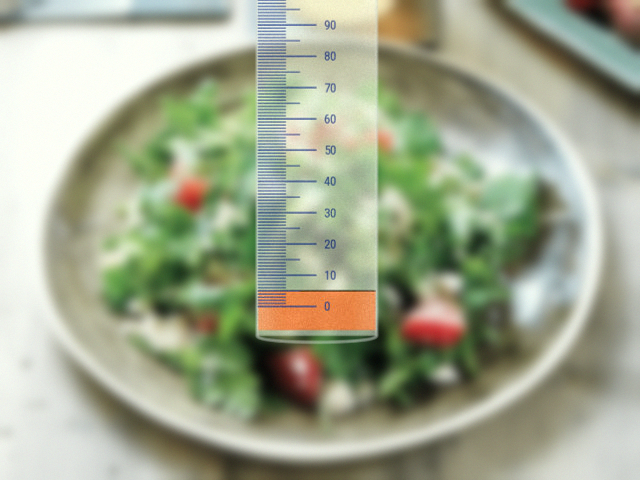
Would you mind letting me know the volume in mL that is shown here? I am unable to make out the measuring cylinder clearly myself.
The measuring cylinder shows 5 mL
